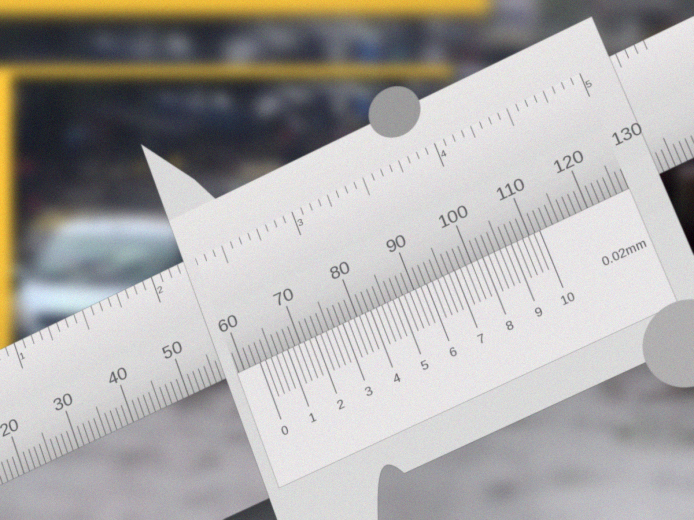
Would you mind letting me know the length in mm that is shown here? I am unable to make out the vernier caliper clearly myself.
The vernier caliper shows 62.8 mm
